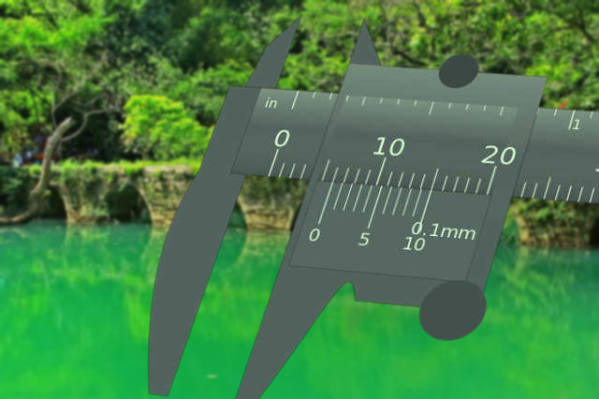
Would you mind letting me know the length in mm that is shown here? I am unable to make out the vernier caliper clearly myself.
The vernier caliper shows 6.0 mm
